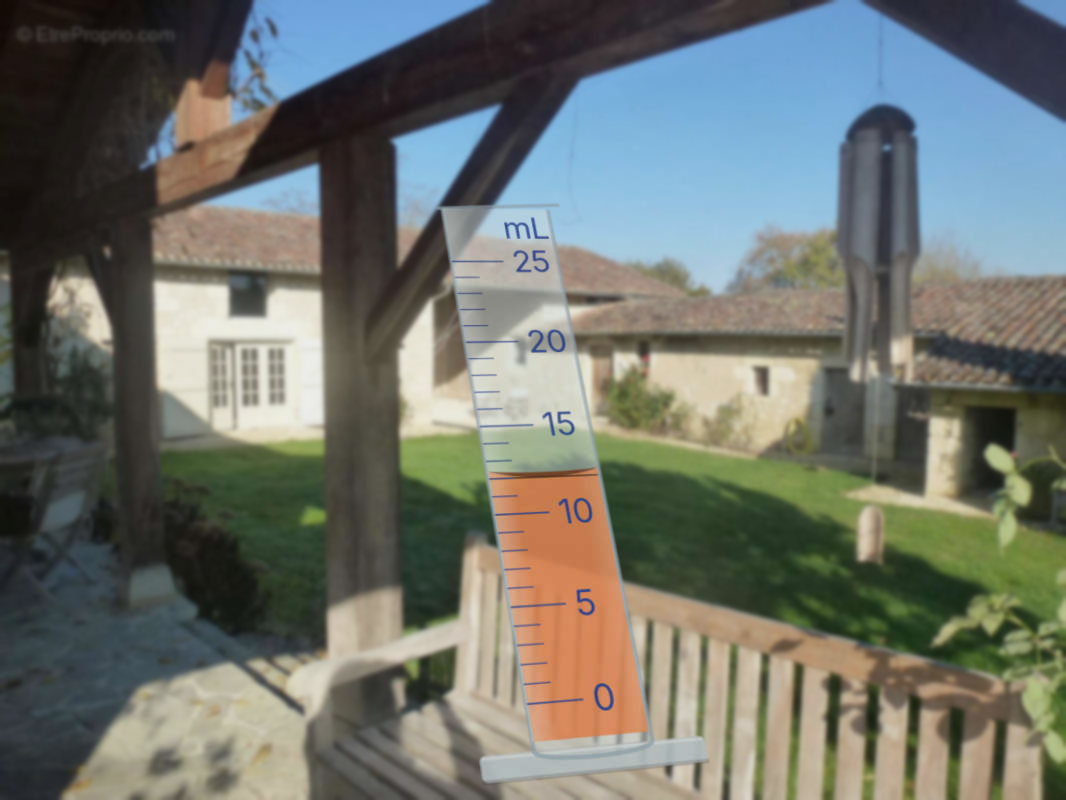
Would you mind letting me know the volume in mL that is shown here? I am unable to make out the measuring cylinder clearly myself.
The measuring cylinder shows 12 mL
